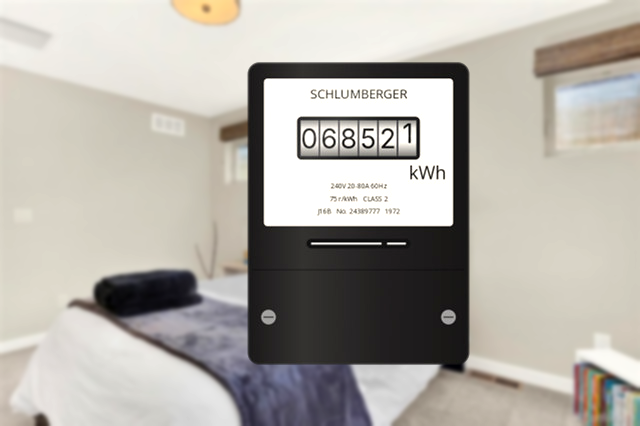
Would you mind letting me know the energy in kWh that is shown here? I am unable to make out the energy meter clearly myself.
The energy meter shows 68521 kWh
